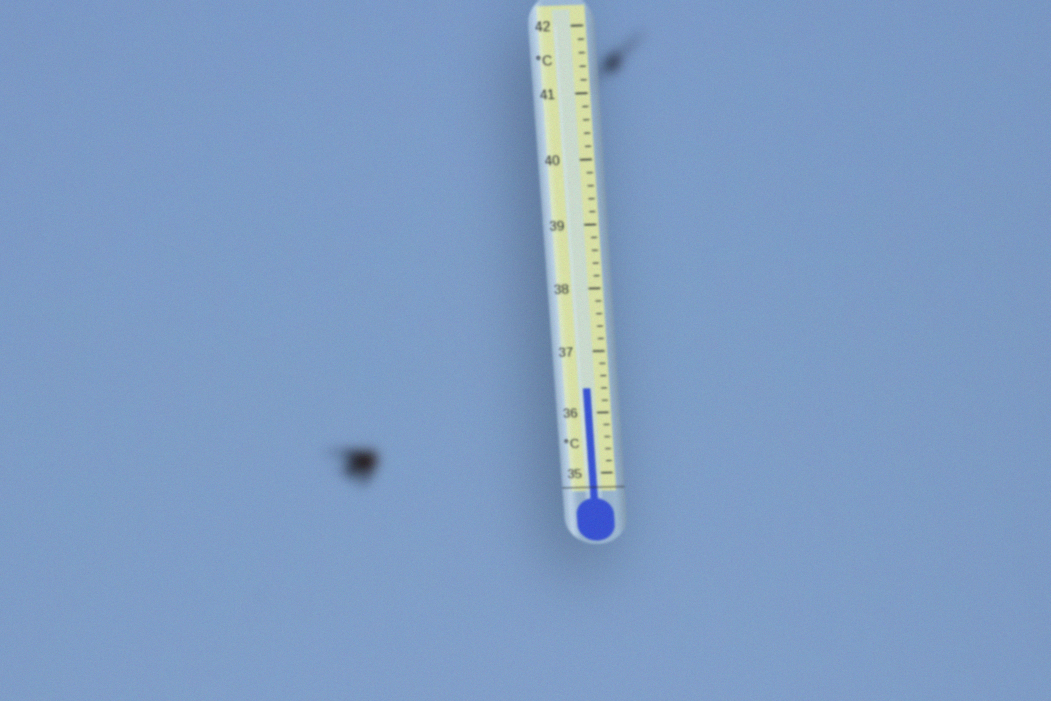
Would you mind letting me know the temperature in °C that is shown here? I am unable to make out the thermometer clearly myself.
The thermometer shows 36.4 °C
